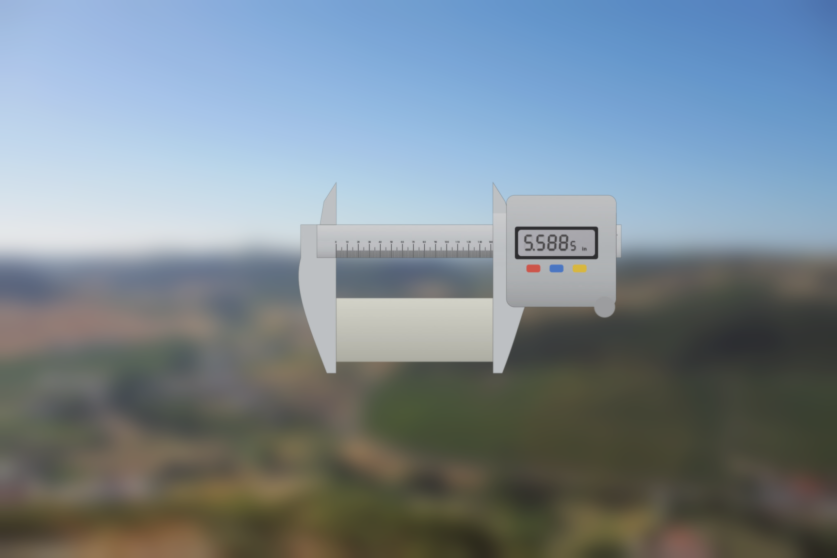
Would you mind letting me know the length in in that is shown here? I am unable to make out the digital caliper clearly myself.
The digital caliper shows 5.5885 in
